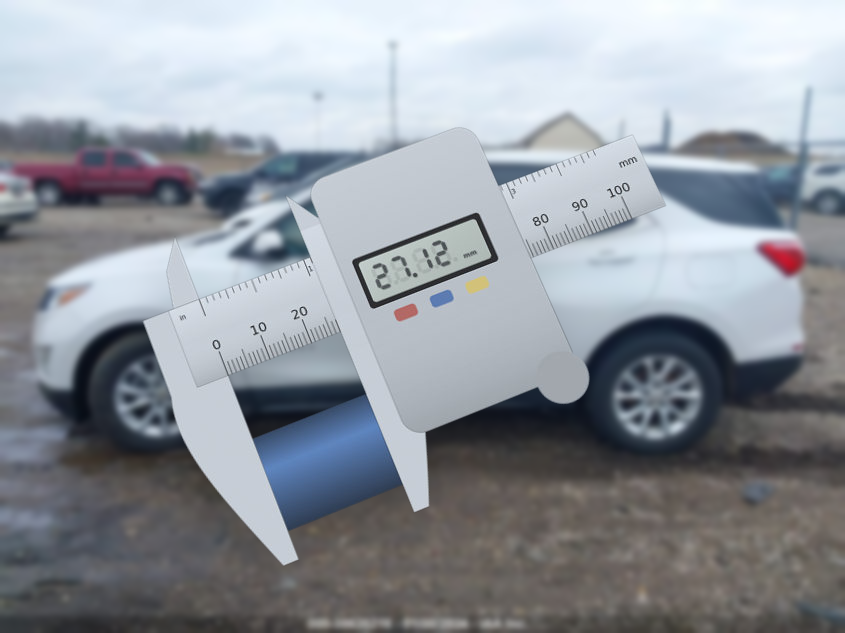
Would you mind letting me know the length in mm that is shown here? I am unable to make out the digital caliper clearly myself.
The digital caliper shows 27.12 mm
